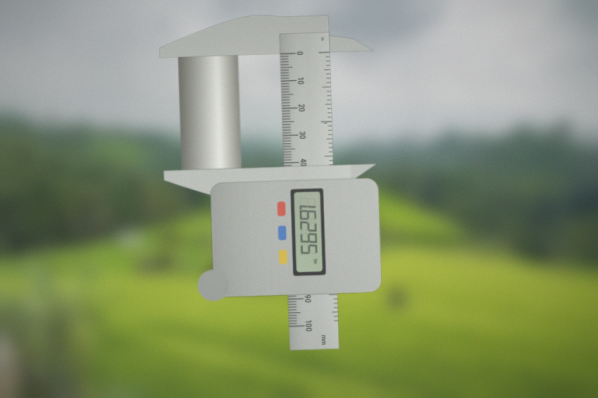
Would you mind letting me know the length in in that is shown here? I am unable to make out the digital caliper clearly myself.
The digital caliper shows 1.6295 in
